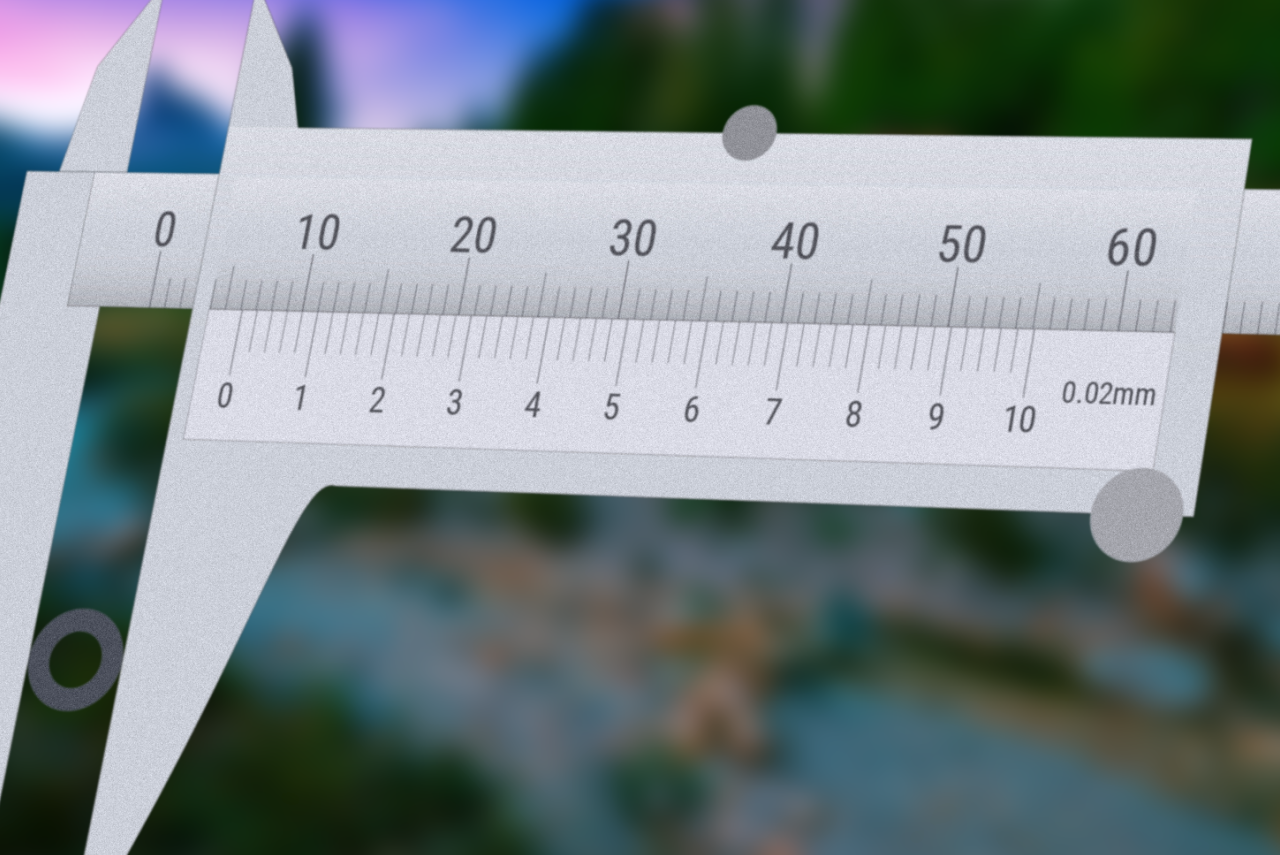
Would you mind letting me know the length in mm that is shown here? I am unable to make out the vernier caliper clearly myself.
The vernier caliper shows 6.1 mm
